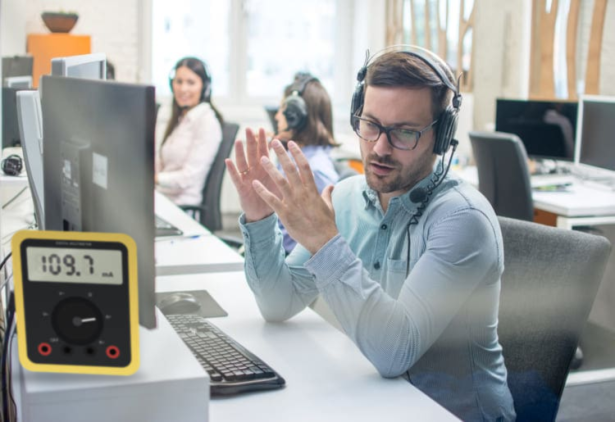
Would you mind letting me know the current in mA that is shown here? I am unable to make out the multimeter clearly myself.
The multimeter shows 109.7 mA
